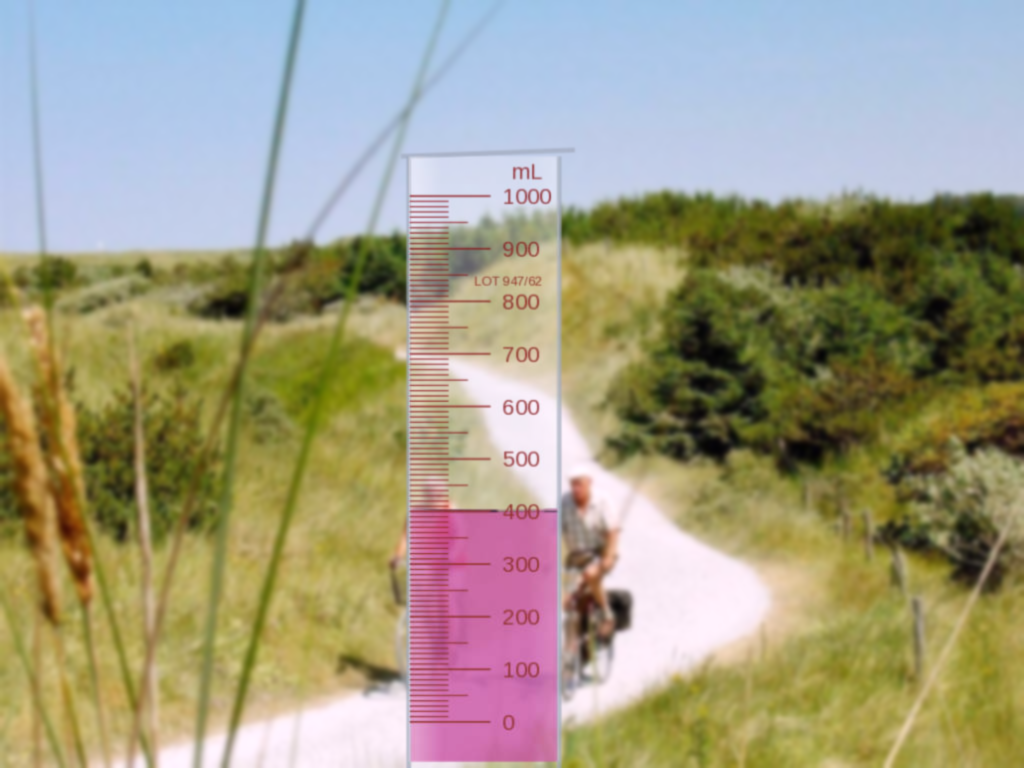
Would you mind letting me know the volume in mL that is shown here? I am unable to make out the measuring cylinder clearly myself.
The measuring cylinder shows 400 mL
